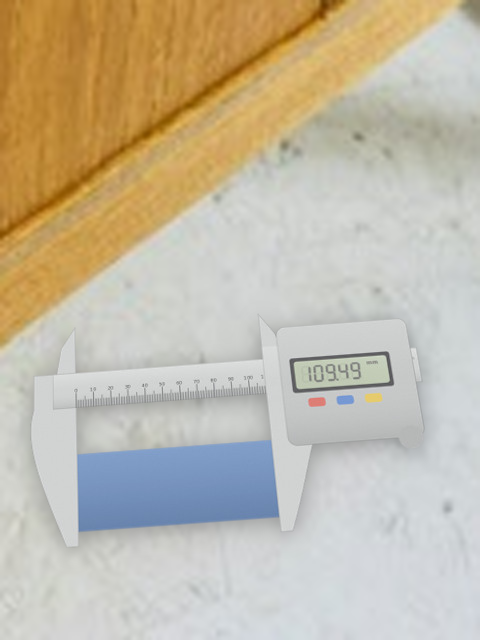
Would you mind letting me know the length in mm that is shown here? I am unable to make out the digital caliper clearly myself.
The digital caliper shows 109.49 mm
